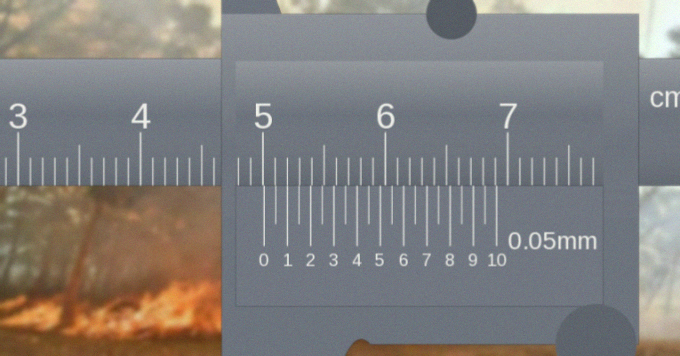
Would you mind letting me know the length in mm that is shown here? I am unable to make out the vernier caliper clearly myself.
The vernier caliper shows 50.1 mm
